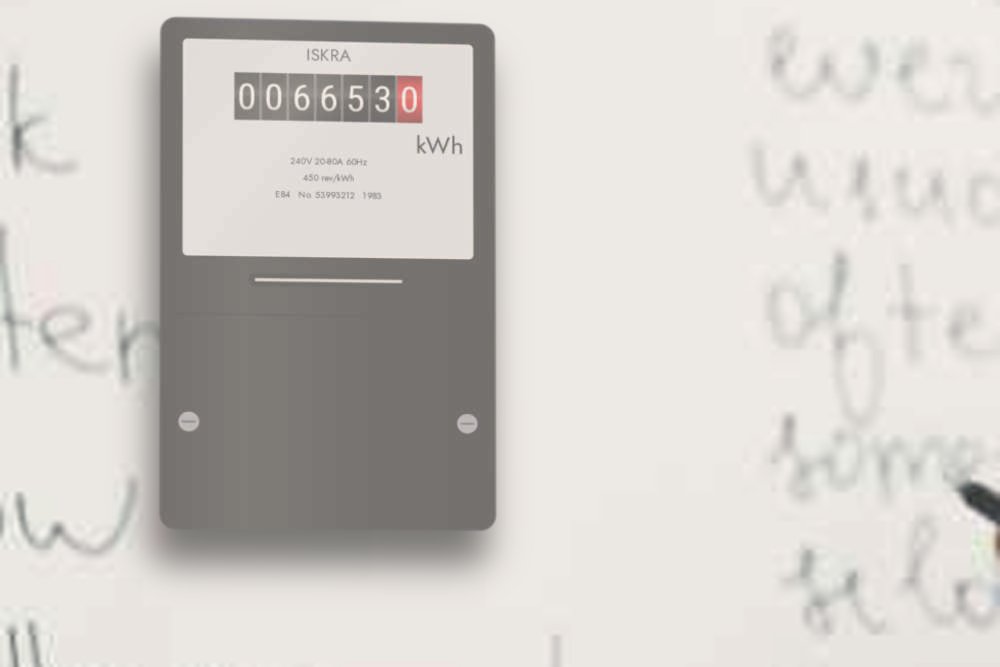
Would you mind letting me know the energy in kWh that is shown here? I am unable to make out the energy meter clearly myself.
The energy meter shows 6653.0 kWh
